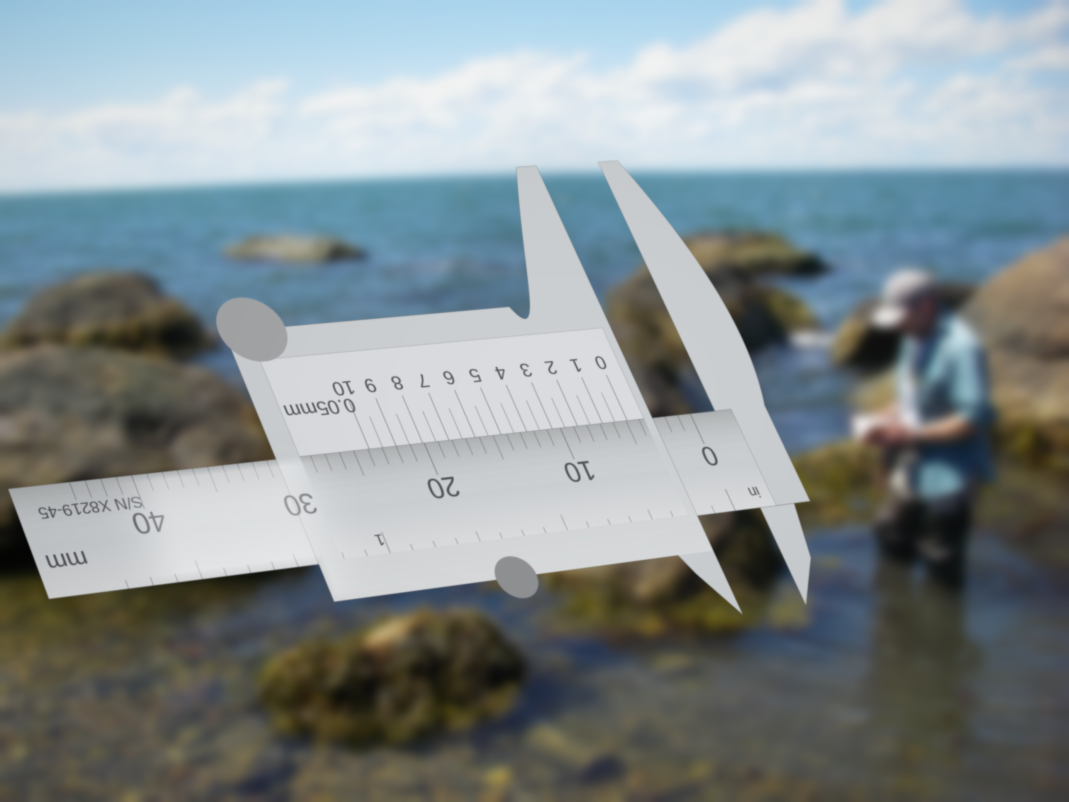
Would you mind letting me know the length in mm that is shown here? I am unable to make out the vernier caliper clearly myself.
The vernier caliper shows 4.9 mm
